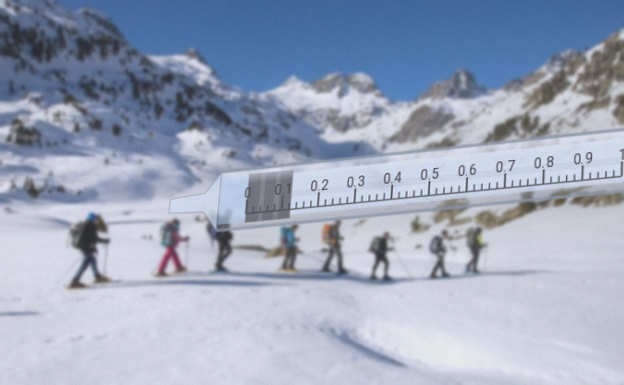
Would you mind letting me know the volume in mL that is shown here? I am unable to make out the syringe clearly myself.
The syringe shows 0 mL
